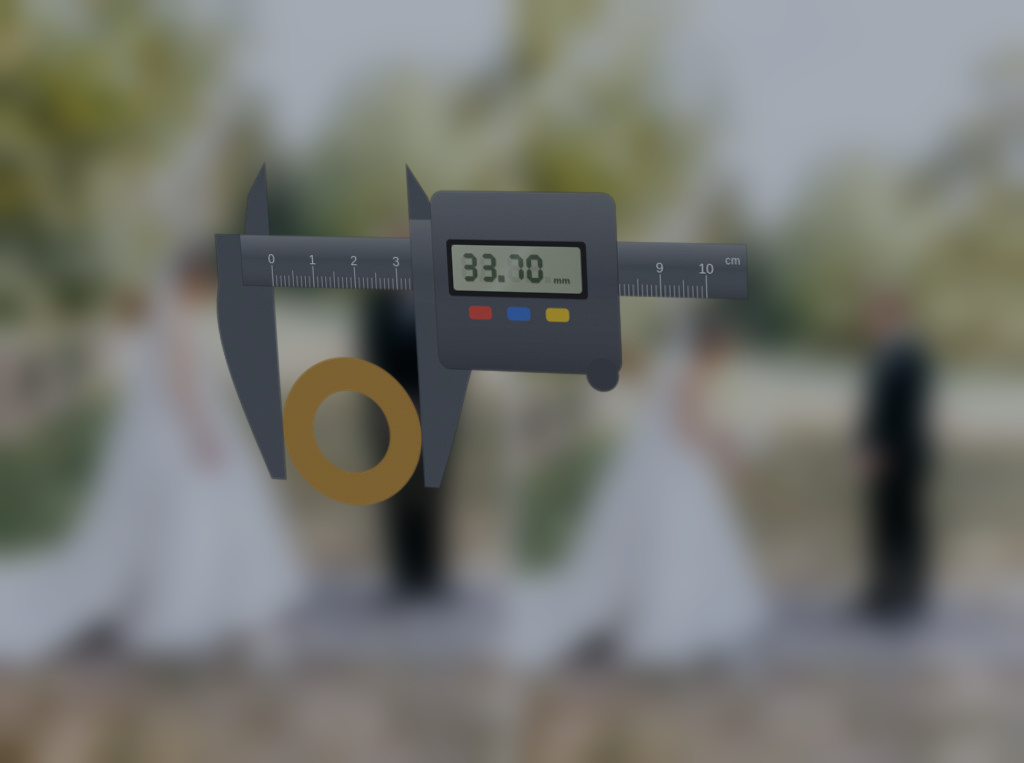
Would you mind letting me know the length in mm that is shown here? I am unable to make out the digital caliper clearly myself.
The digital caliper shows 33.70 mm
